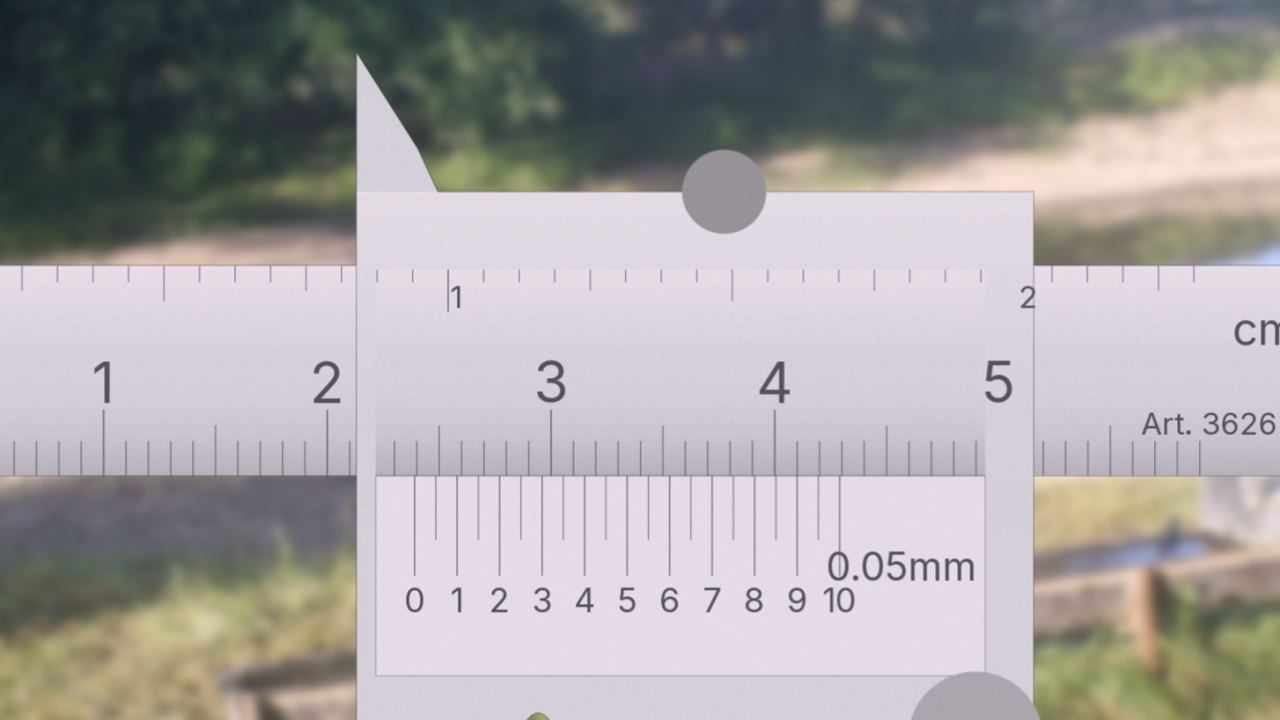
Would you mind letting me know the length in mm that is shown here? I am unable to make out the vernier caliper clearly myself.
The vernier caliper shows 23.9 mm
